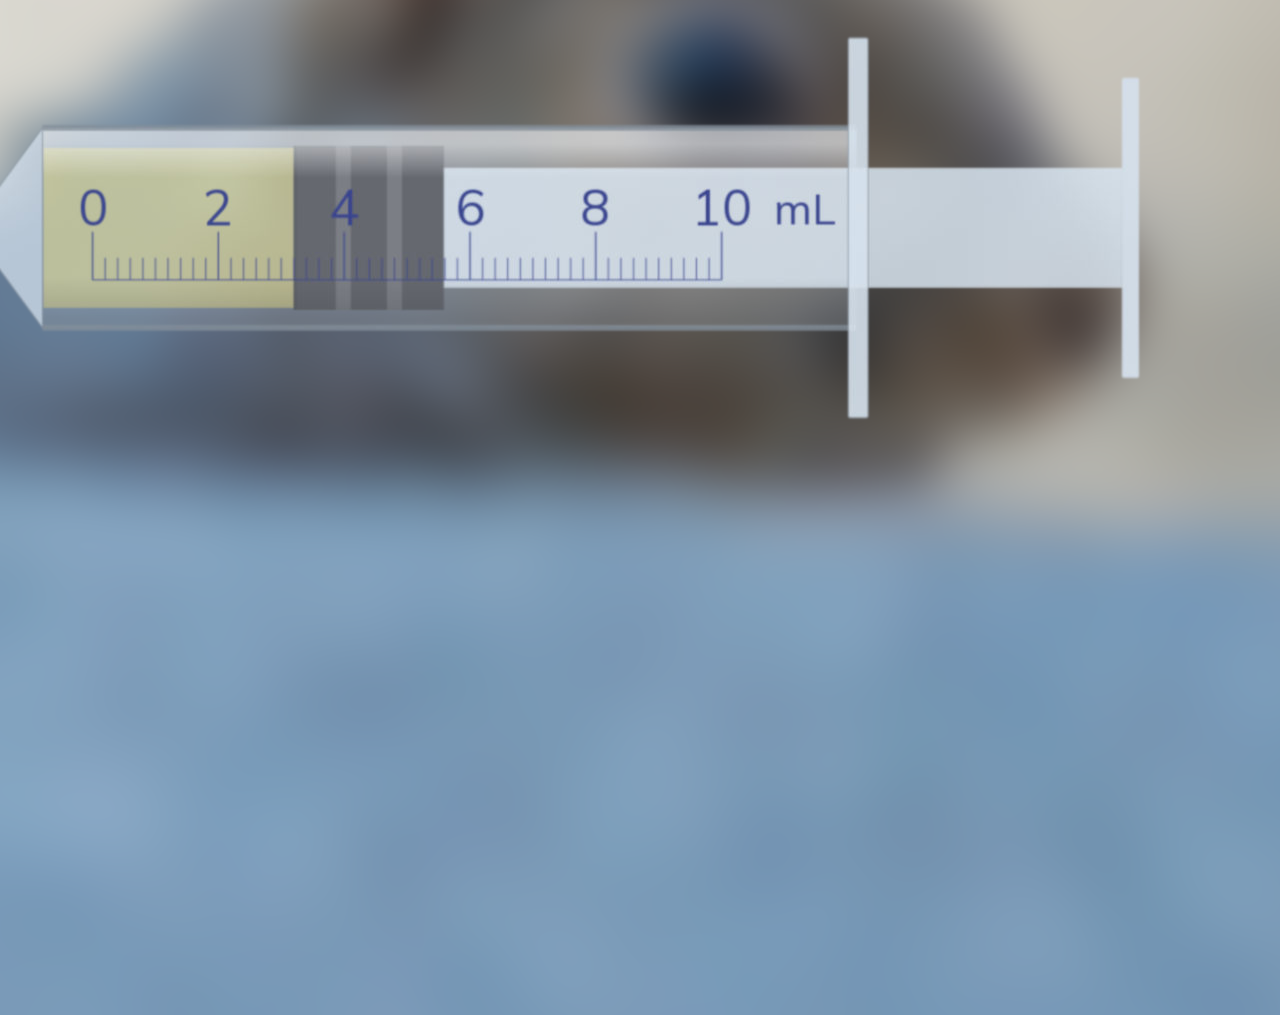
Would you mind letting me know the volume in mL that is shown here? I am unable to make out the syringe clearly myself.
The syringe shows 3.2 mL
